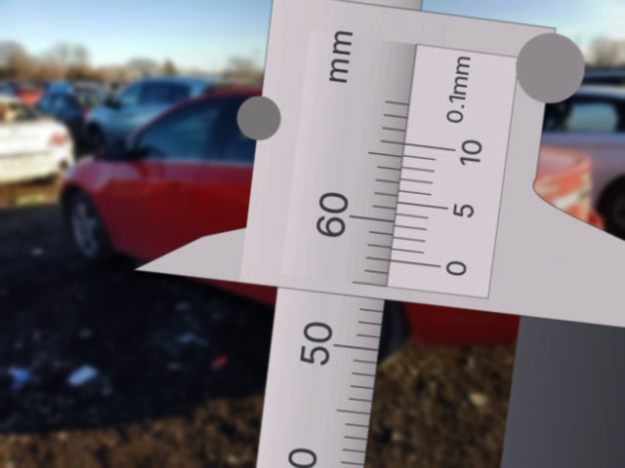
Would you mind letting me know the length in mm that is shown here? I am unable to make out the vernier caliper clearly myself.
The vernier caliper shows 57.0 mm
